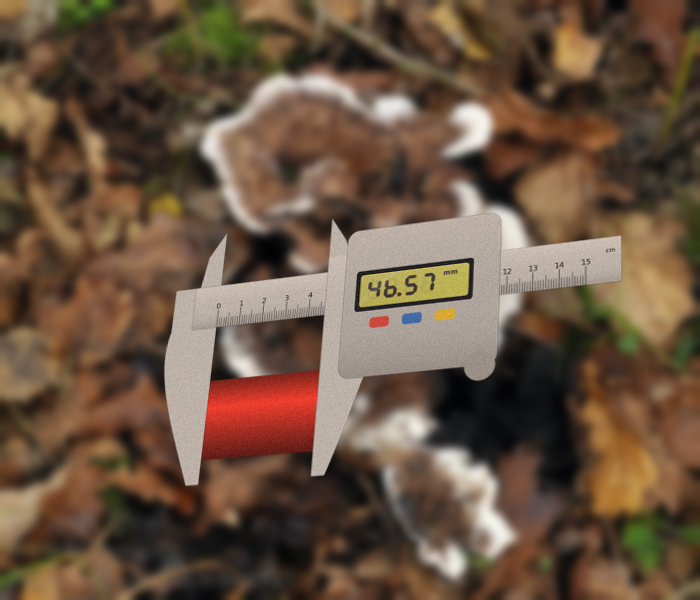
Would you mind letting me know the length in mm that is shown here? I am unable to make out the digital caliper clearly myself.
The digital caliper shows 46.57 mm
